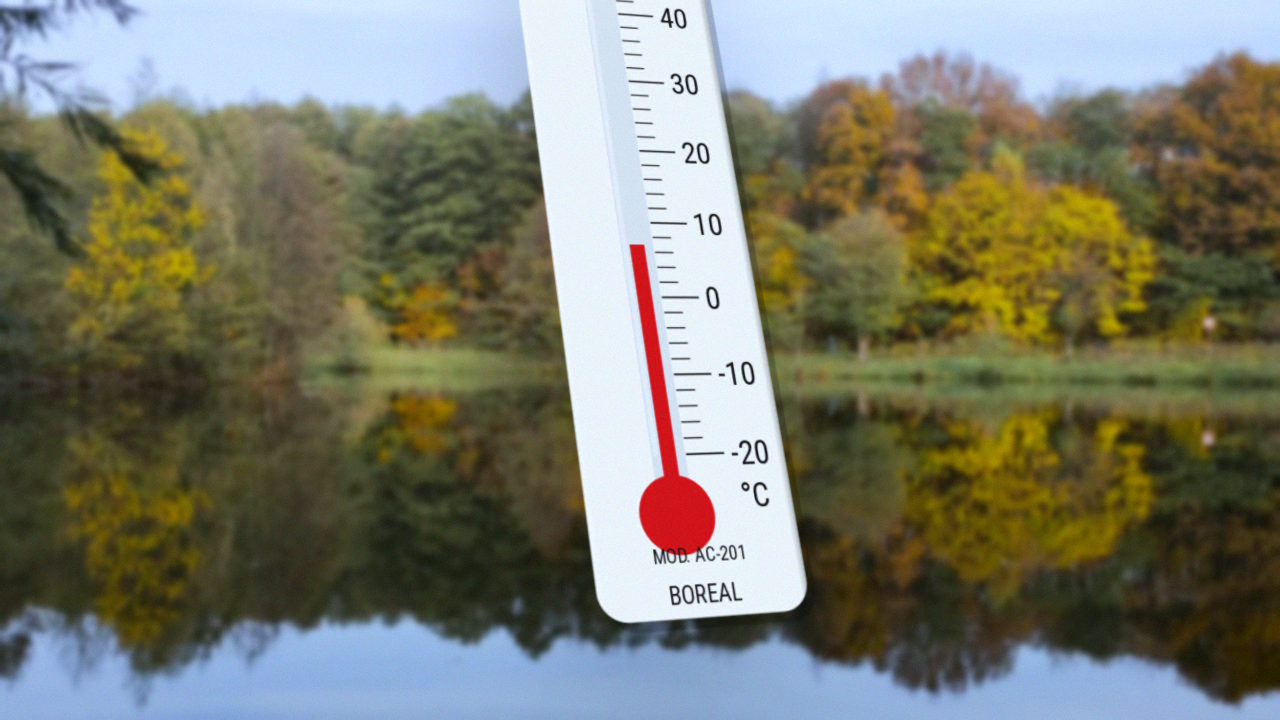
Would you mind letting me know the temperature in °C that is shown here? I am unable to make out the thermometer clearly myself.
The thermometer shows 7 °C
